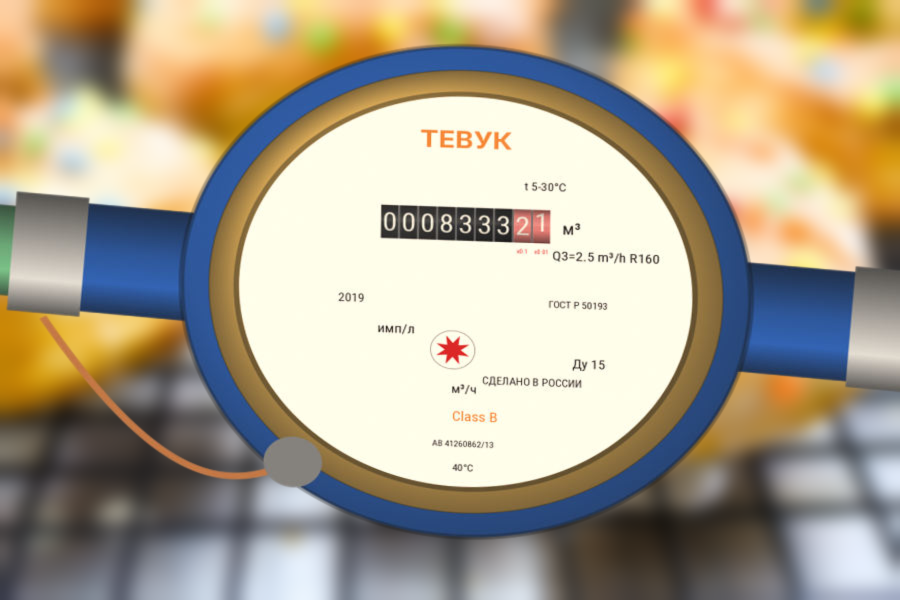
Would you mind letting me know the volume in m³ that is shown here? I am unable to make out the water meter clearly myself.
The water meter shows 8333.21 m³
